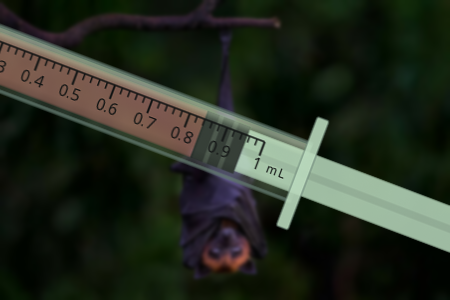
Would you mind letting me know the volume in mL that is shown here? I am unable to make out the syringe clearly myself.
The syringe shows 0.84 mL
